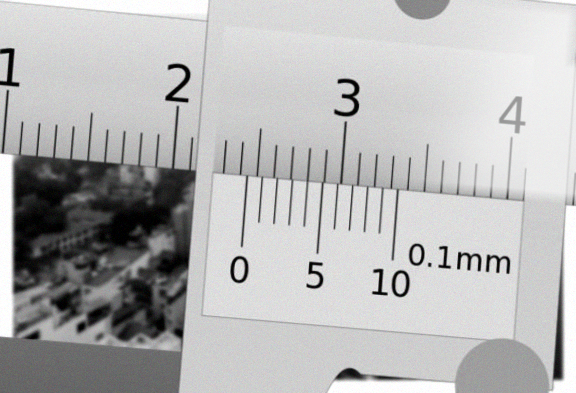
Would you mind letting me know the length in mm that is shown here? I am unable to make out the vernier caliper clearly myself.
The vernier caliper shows 24.4 mm
